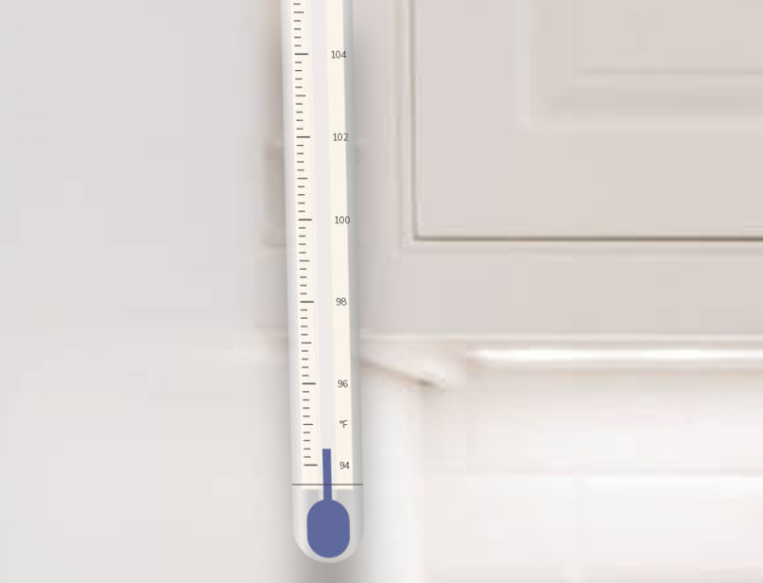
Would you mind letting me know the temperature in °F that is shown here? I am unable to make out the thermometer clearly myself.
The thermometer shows 94.4 °F
